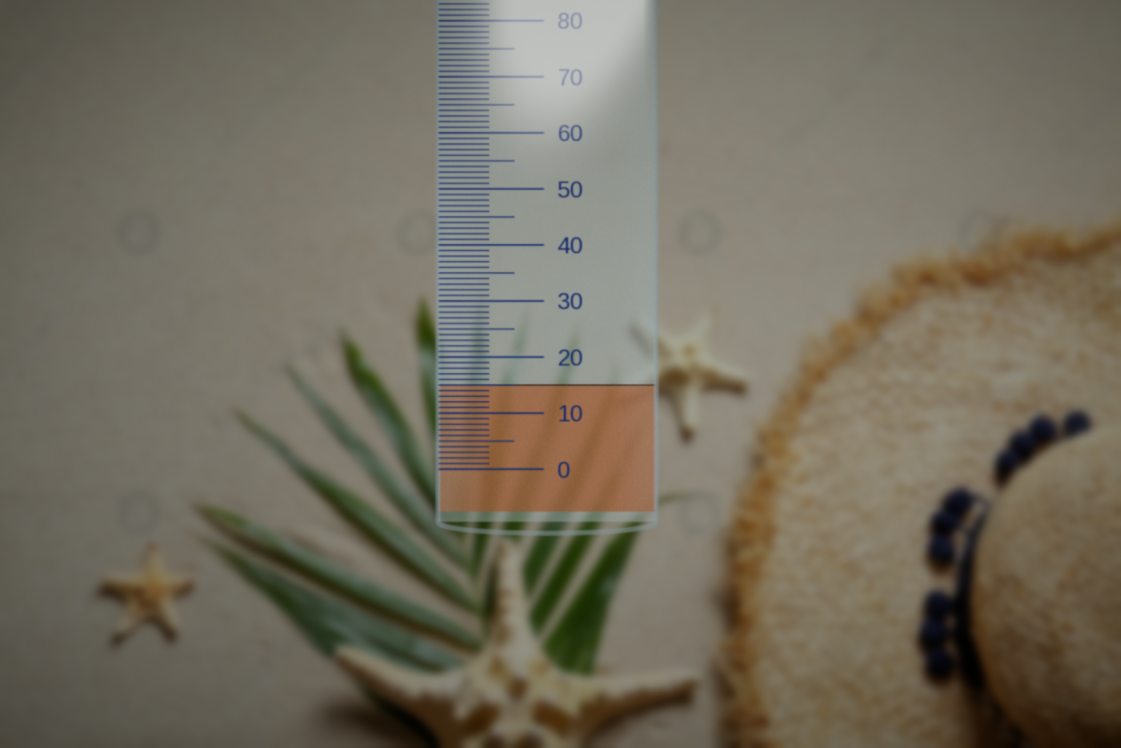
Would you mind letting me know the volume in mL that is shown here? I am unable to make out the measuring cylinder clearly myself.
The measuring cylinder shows 15 mL
